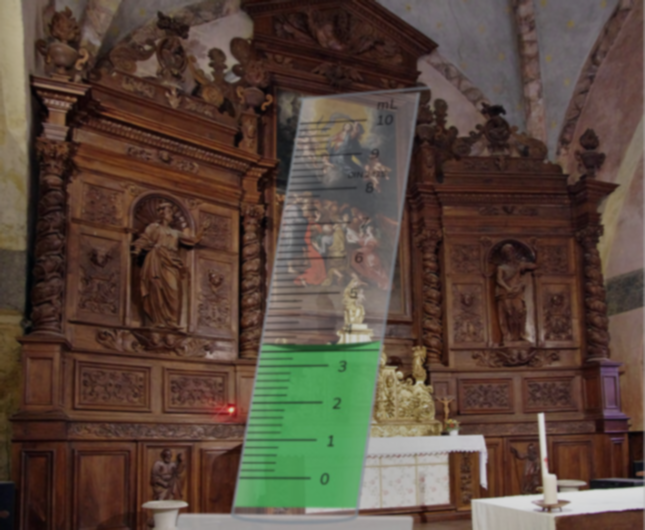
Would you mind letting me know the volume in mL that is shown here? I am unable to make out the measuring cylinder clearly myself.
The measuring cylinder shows 3.4 mL
